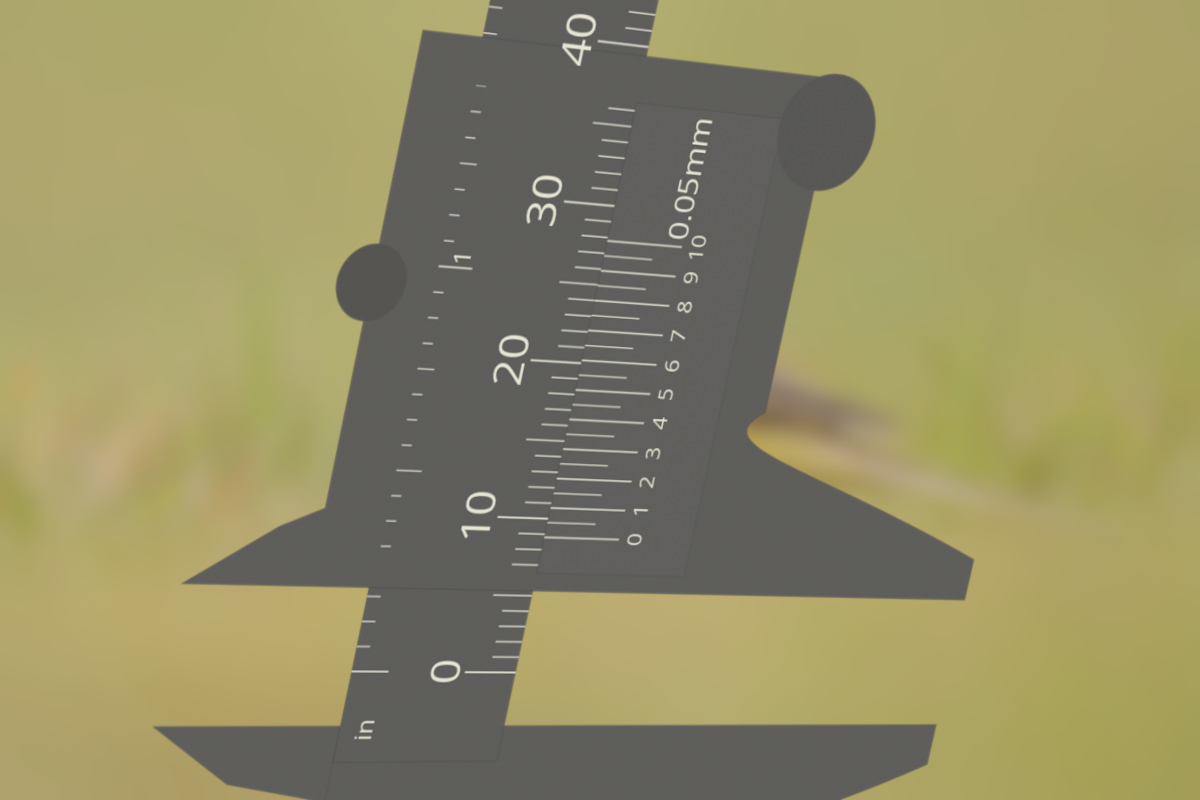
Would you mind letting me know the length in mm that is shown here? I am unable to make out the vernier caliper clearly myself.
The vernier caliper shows 8.8 mm
